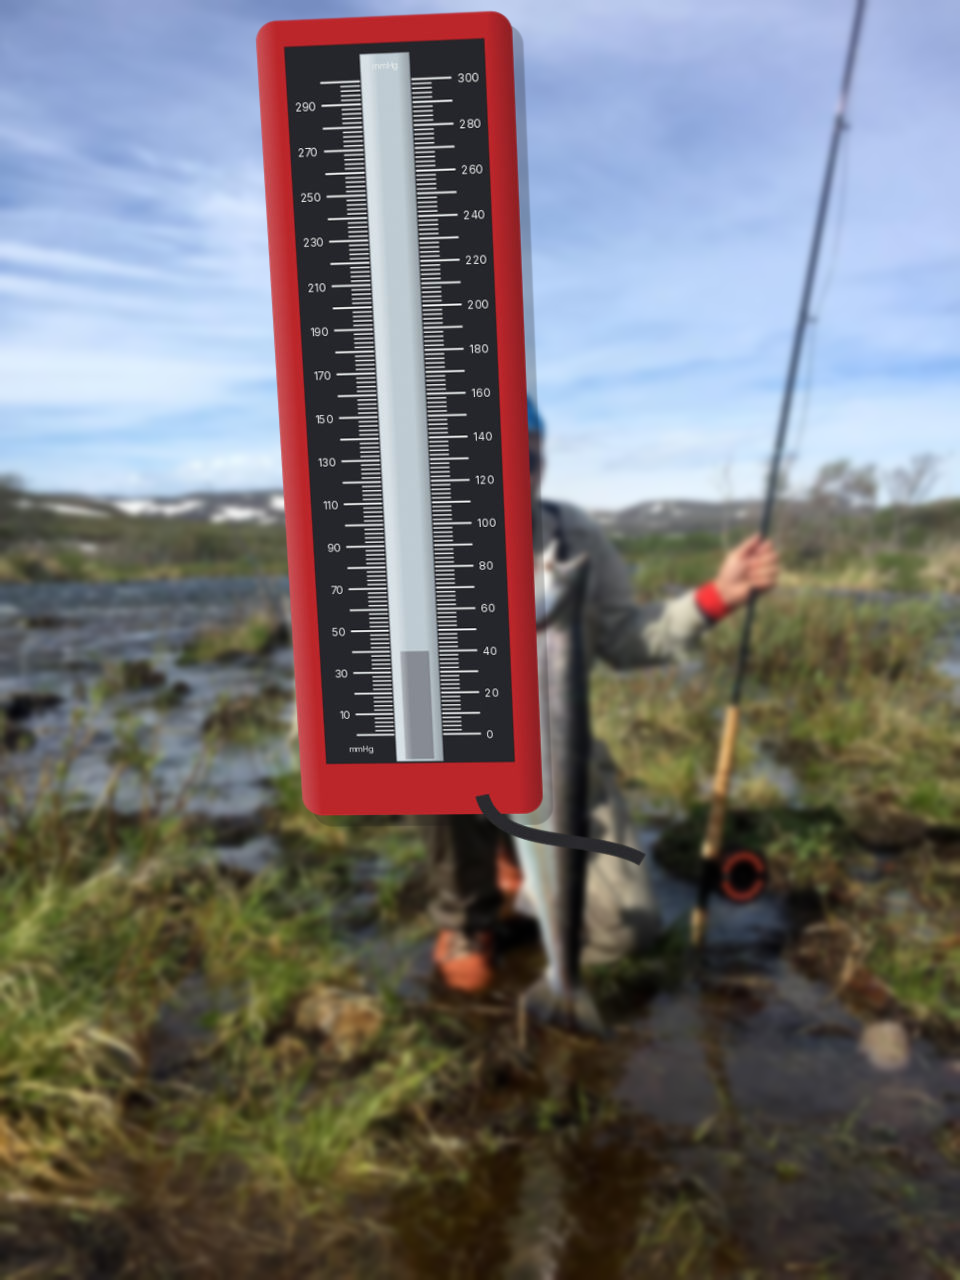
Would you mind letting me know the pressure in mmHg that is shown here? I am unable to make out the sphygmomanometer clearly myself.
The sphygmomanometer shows 40 mmHg
